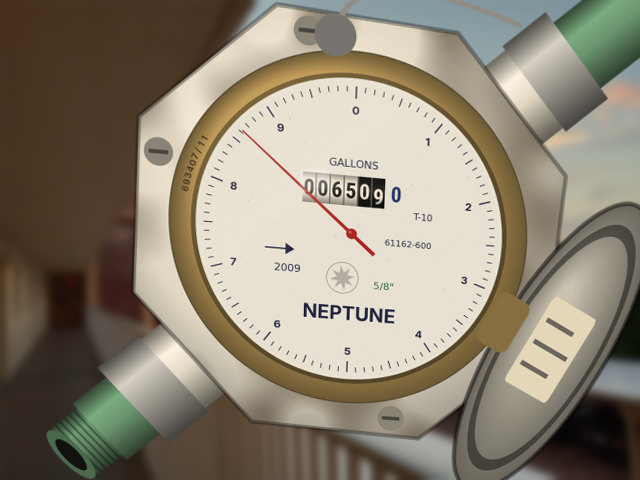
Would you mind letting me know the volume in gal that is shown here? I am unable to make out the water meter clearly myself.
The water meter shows 65088.6 gal
